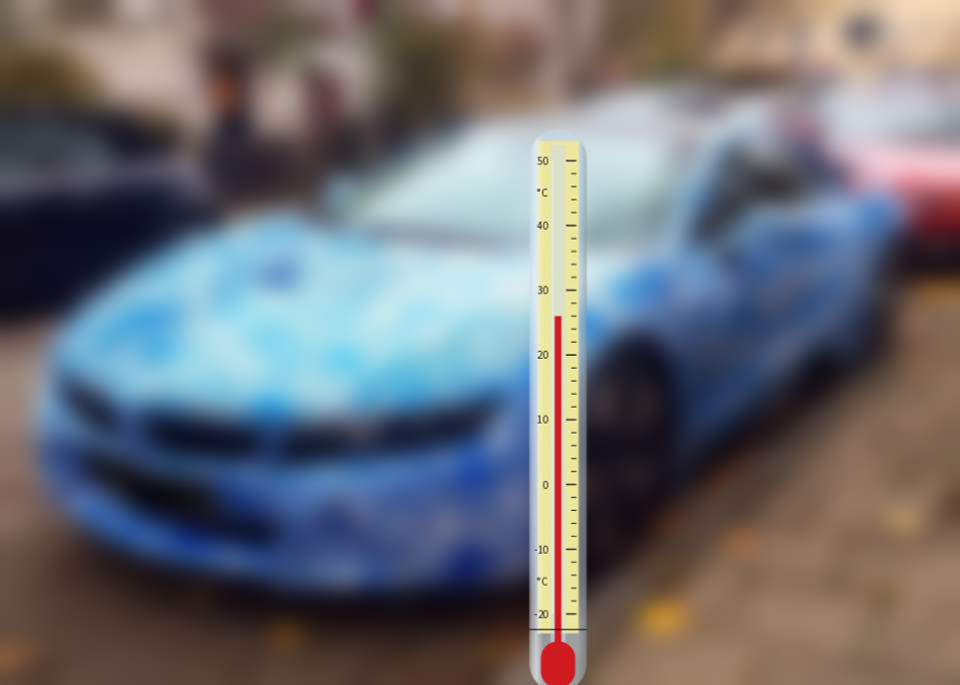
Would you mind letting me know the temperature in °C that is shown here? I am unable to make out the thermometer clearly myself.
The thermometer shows 26 °C
